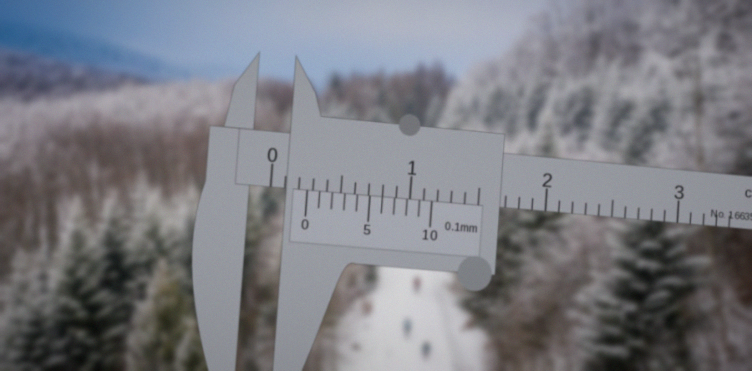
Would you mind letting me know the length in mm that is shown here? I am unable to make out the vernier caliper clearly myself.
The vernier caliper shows 2.6 mm
